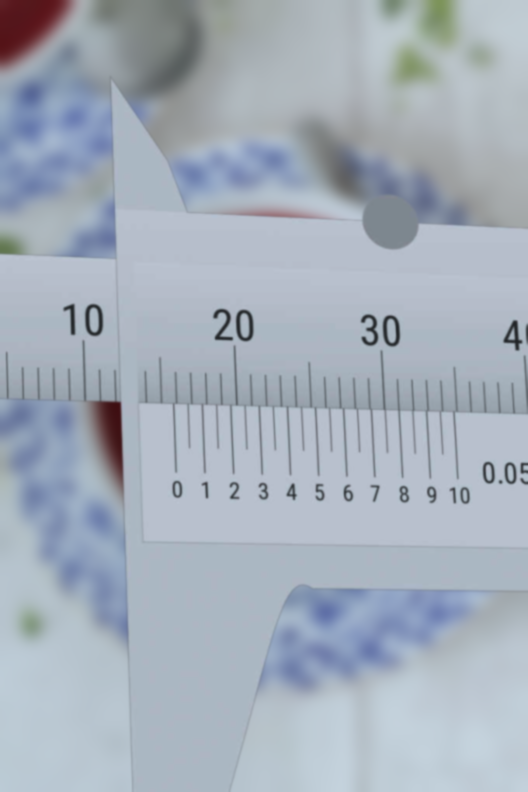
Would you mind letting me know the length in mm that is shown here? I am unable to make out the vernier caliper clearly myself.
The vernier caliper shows 15.8 mm
